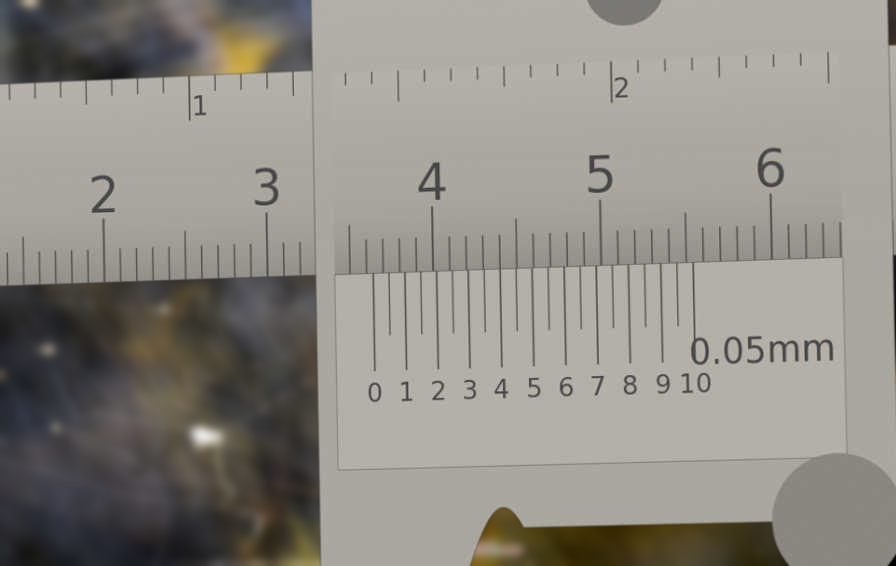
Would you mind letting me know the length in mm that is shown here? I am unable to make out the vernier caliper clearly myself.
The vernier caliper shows 36.4 mm
